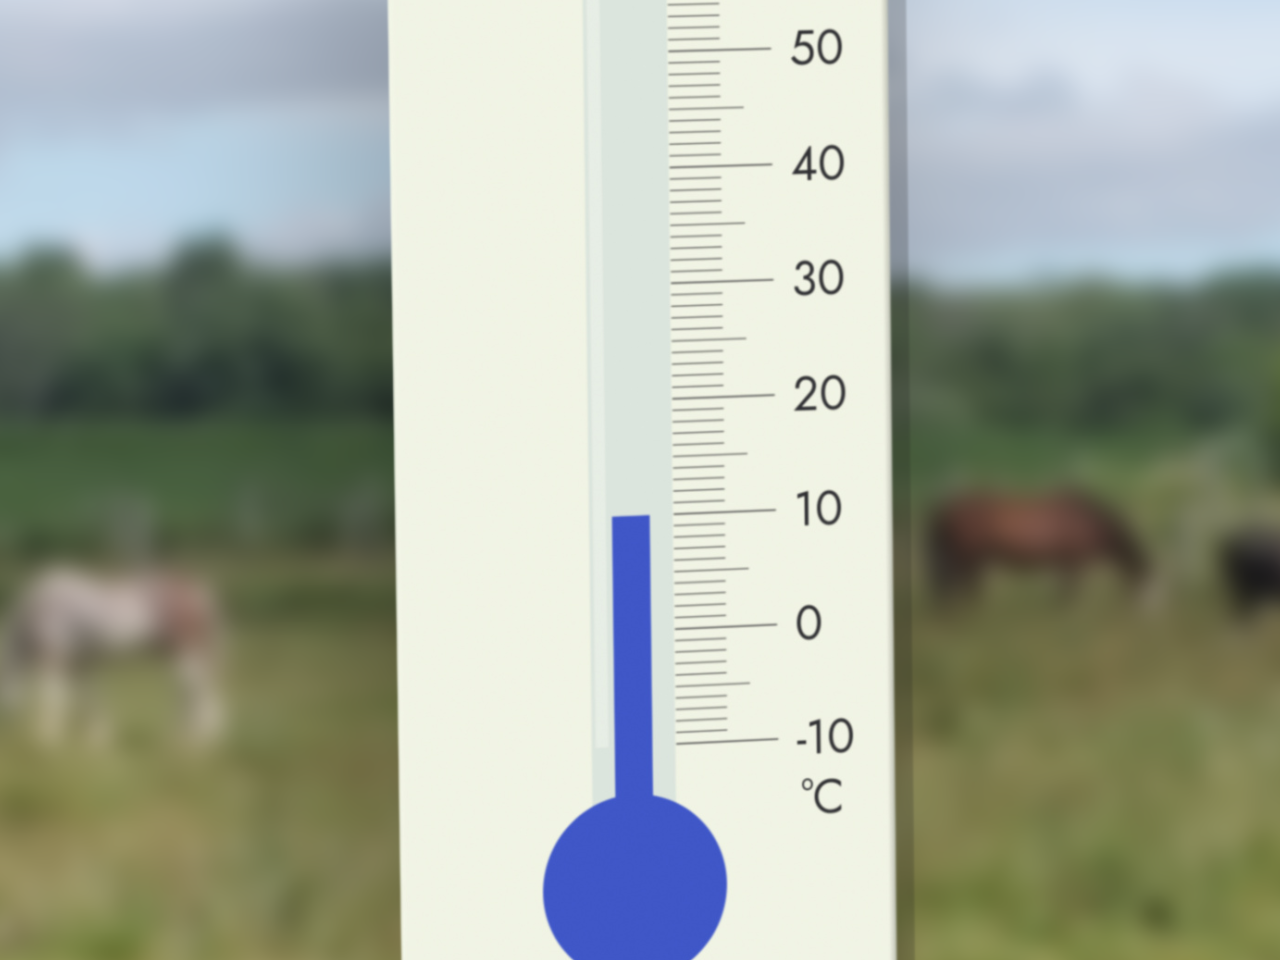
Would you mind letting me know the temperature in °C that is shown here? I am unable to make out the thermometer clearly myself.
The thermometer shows 10 °C
